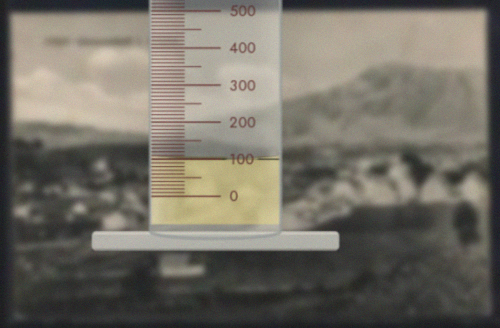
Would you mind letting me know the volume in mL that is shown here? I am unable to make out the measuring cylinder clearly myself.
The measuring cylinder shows 100 mL
